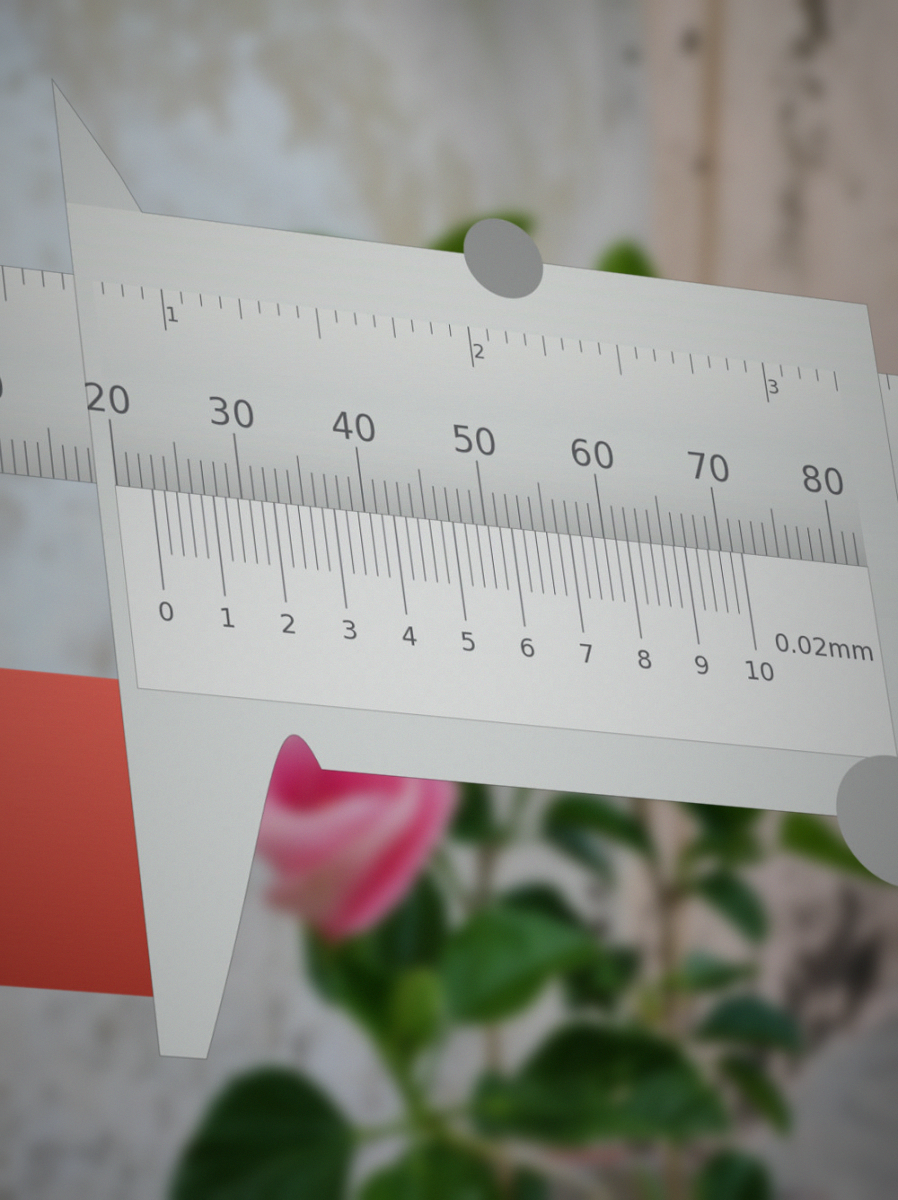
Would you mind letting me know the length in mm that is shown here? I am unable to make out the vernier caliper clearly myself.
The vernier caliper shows 22.8 mm
